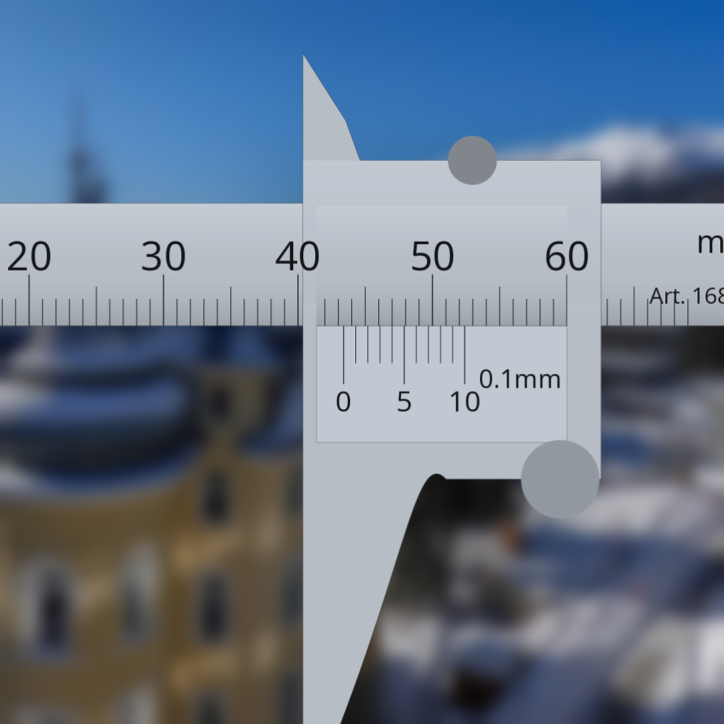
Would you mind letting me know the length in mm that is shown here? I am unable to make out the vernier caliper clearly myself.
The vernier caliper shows 43.4 mm
